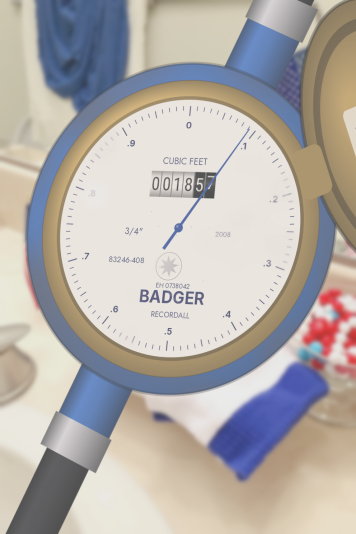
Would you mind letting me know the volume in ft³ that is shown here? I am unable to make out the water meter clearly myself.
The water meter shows 1857.09 ft³
